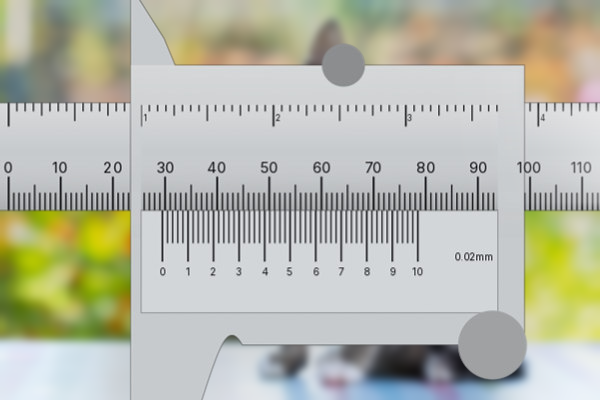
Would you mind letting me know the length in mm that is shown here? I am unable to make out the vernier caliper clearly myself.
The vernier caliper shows 29.5 mm
